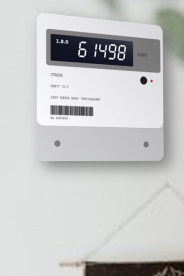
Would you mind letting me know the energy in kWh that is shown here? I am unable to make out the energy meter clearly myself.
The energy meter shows 61498 kWh
